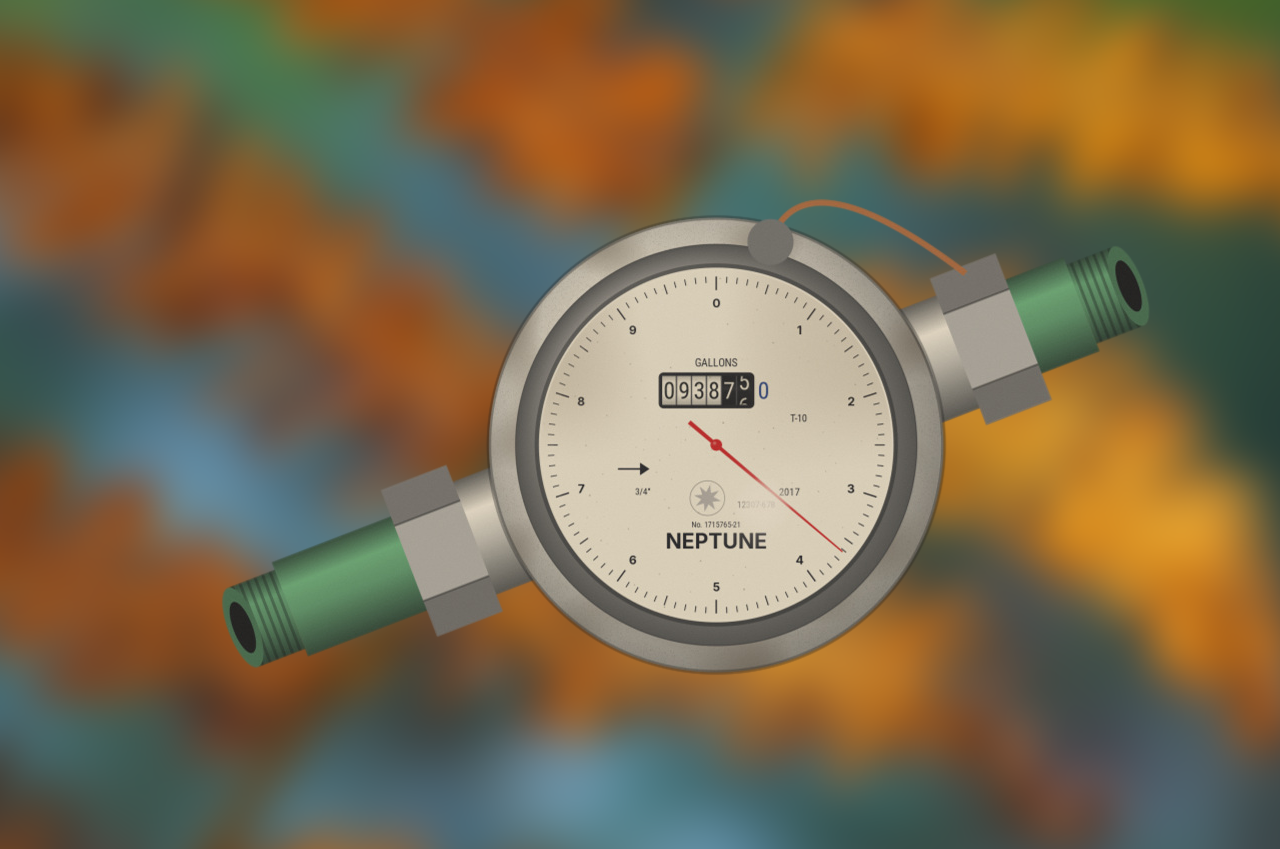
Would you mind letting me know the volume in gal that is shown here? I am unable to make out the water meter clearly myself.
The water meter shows 938753.6 gal
